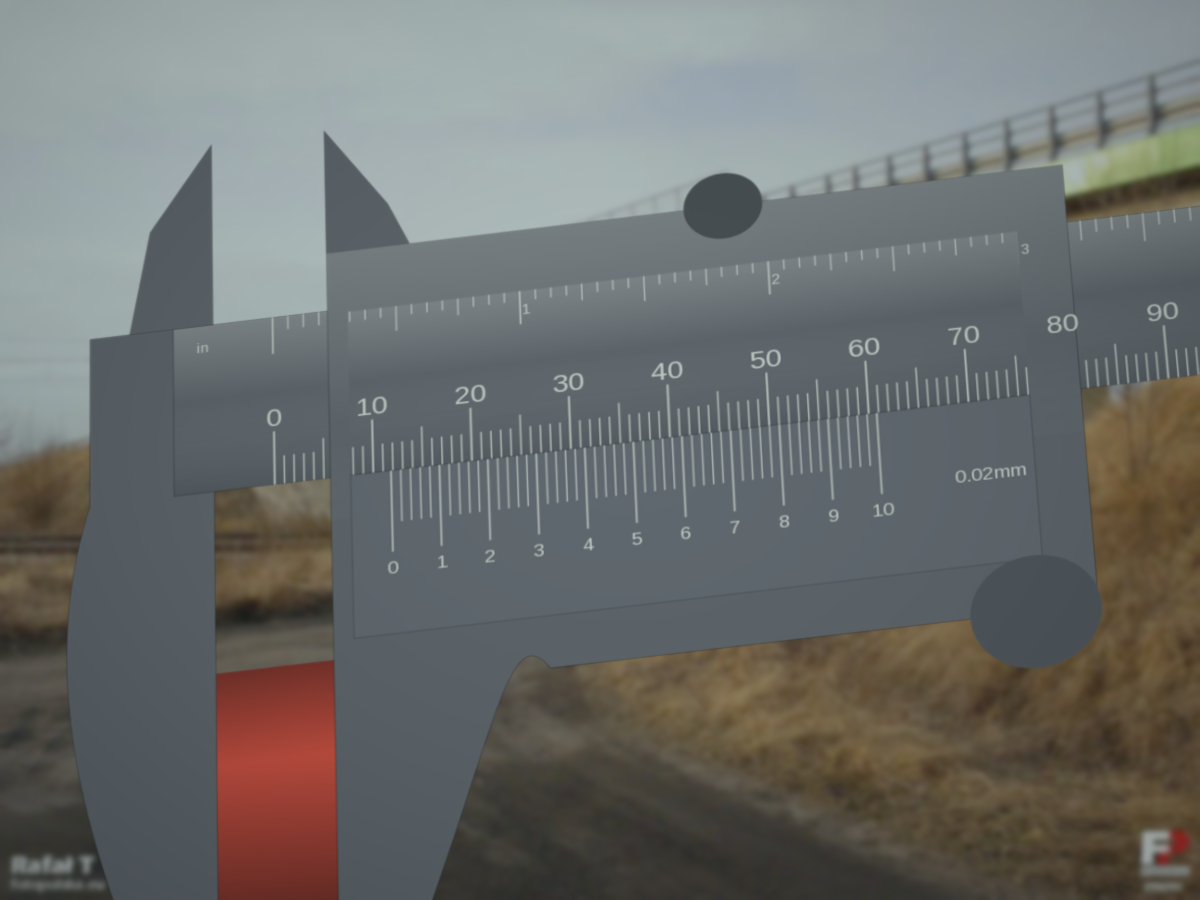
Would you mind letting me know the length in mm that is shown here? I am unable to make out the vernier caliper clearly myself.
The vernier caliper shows 11.8 mm
